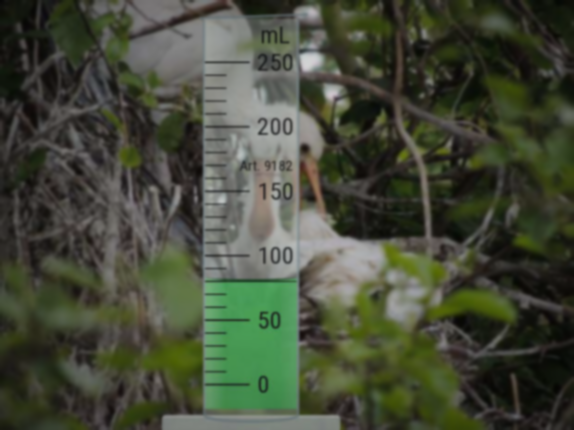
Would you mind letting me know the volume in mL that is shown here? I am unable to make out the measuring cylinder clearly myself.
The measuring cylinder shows 80 mL
